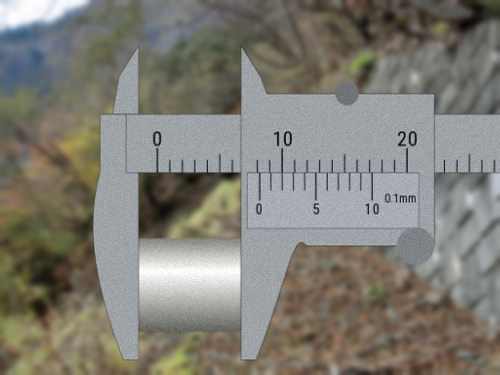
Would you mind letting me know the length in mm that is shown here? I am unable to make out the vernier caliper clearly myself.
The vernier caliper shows 8.2 mm
